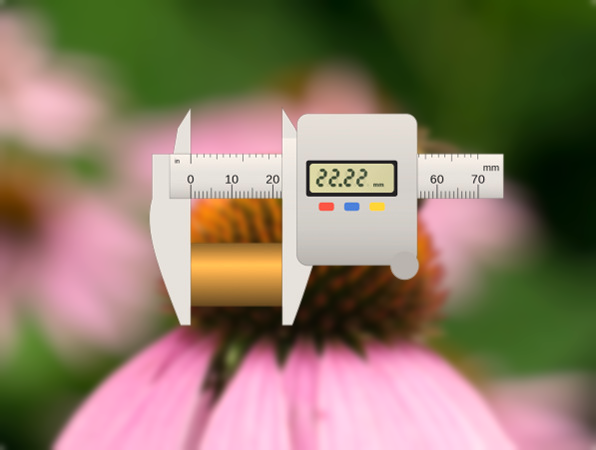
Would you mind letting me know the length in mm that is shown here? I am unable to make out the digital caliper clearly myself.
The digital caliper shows 22.22 mm
